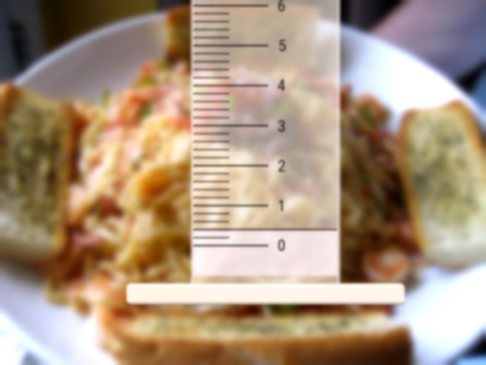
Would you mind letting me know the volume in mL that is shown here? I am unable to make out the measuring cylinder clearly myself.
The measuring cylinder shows 0.4 mL
